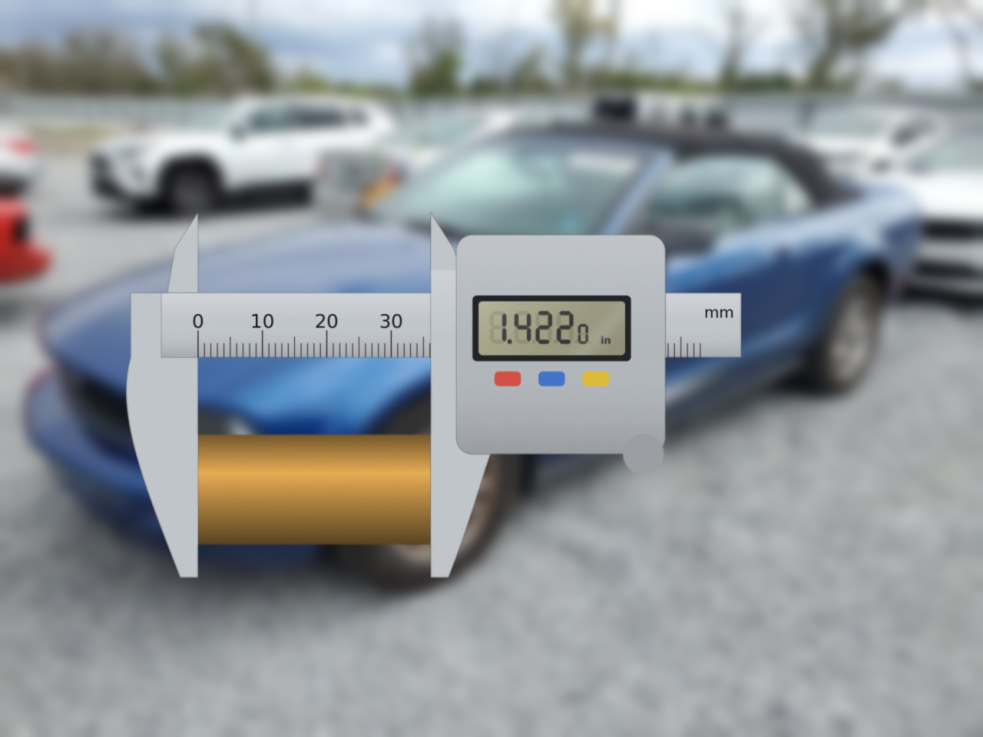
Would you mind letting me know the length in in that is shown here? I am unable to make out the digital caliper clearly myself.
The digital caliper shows 1.4220 in
